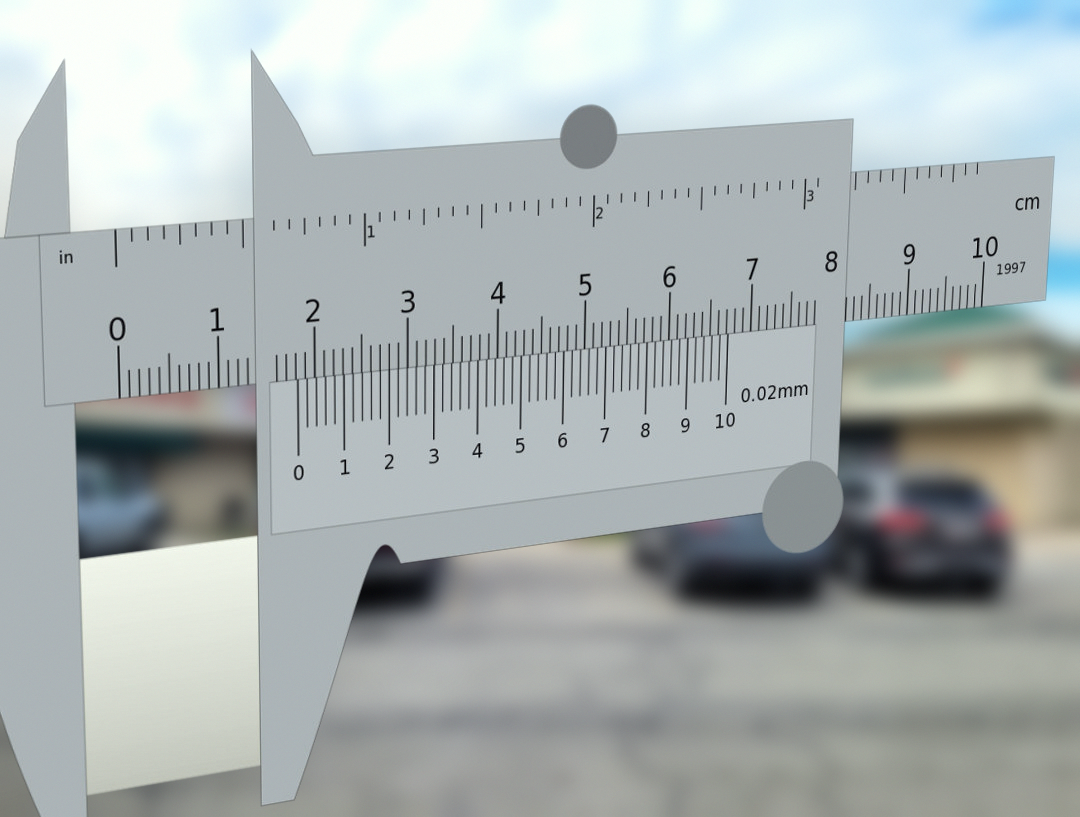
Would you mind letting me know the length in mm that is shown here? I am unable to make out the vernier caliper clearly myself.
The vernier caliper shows 18.2 mm
